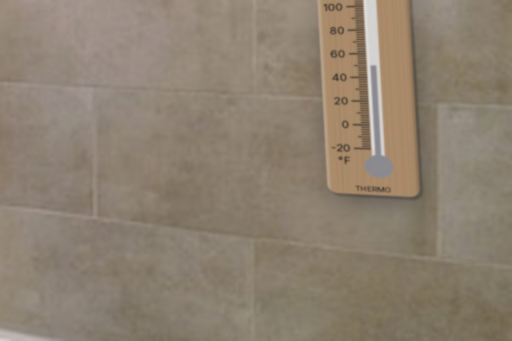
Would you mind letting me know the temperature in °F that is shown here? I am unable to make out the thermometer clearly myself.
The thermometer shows 50 °F
